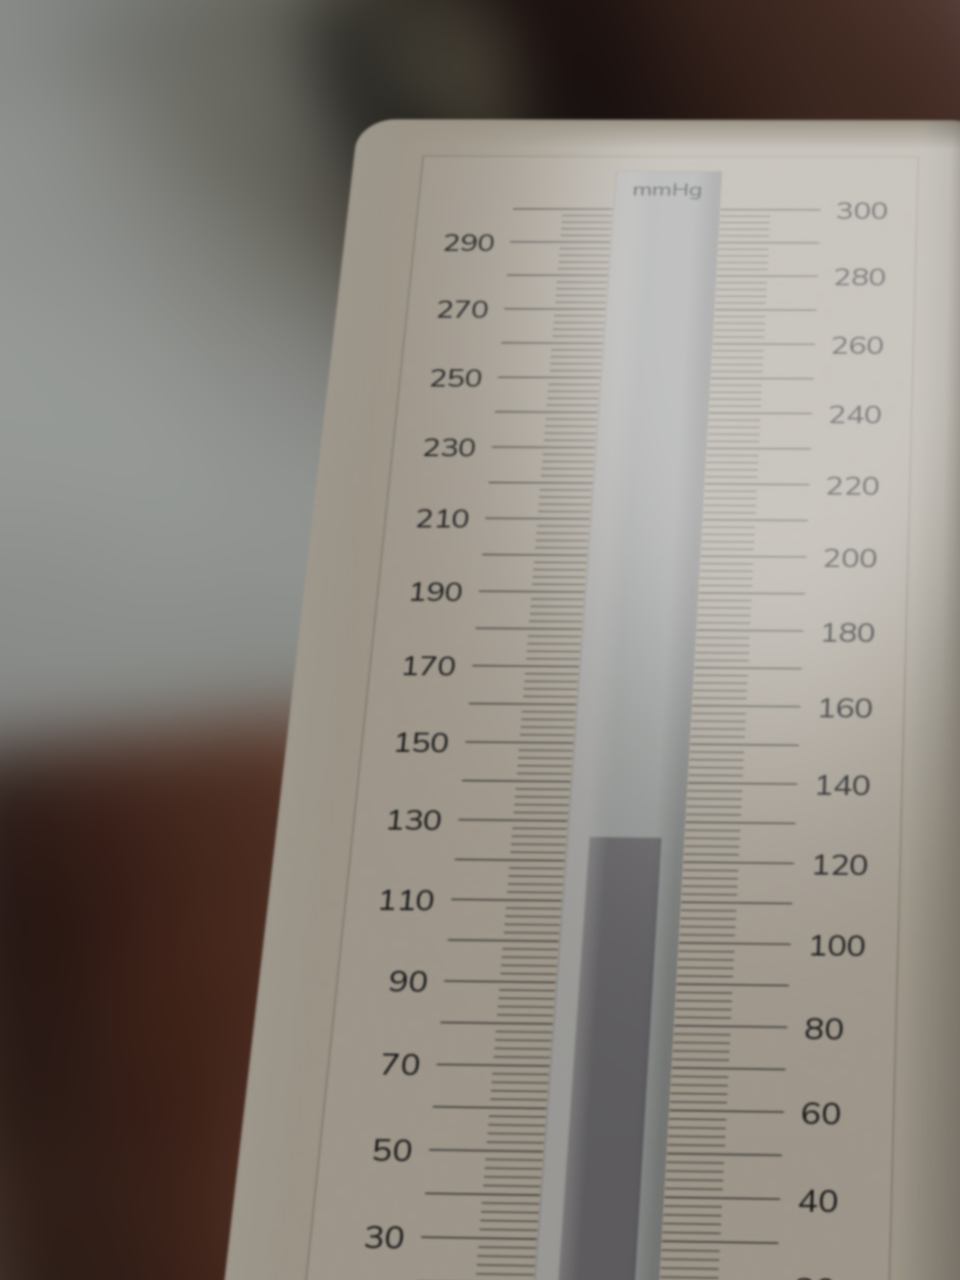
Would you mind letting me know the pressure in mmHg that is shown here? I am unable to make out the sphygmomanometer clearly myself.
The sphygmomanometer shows 126 mmHg
